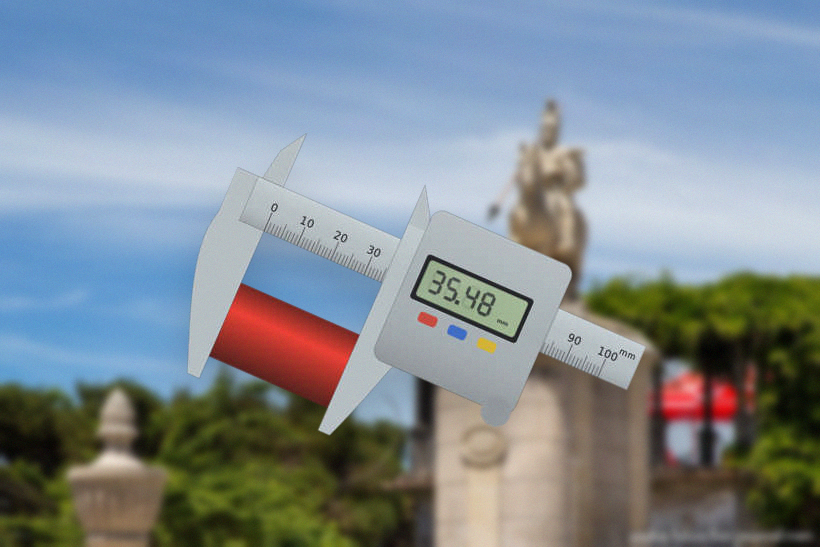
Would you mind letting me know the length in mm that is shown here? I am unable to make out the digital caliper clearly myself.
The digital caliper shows 35.48 mm
